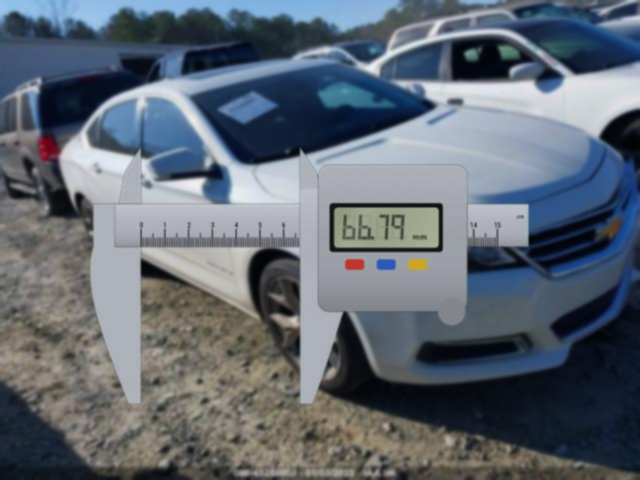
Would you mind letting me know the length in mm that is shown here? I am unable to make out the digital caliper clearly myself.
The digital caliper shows 66.79 mm
